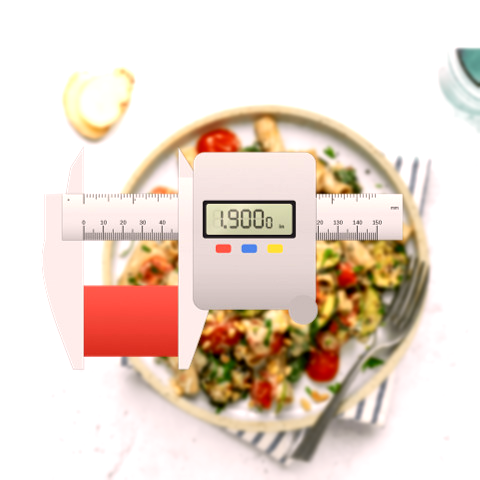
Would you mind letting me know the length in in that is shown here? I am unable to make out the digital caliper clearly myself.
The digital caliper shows 1.9000 in
